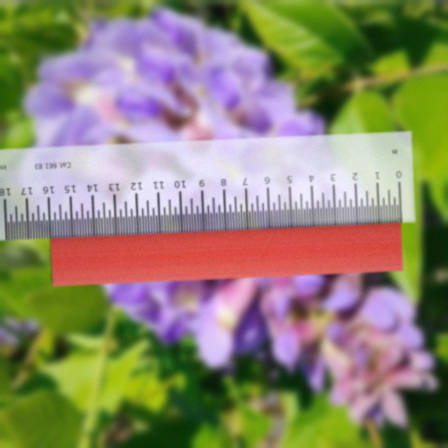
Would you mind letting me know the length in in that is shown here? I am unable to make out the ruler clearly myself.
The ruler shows 16 in
